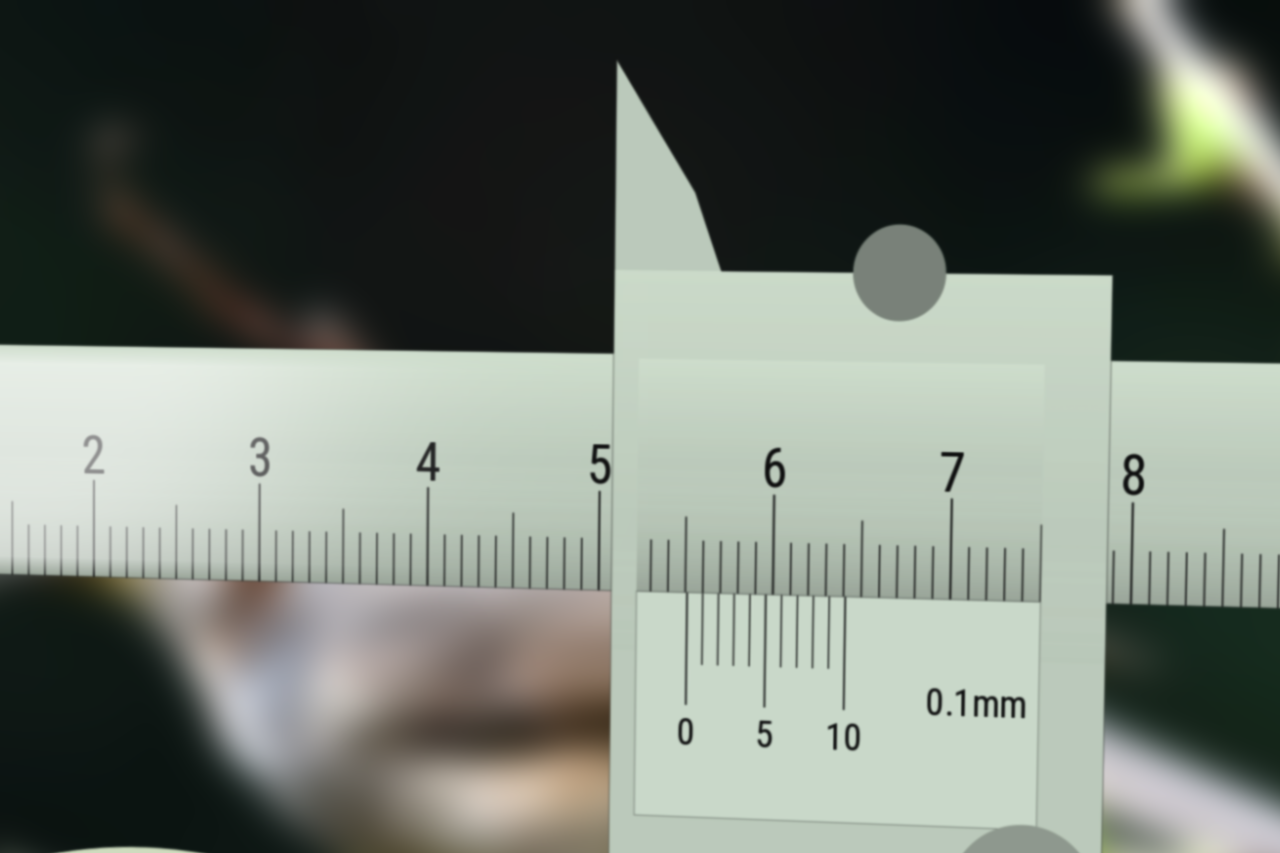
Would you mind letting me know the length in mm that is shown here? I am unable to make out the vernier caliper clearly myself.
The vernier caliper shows 55.1 mm
